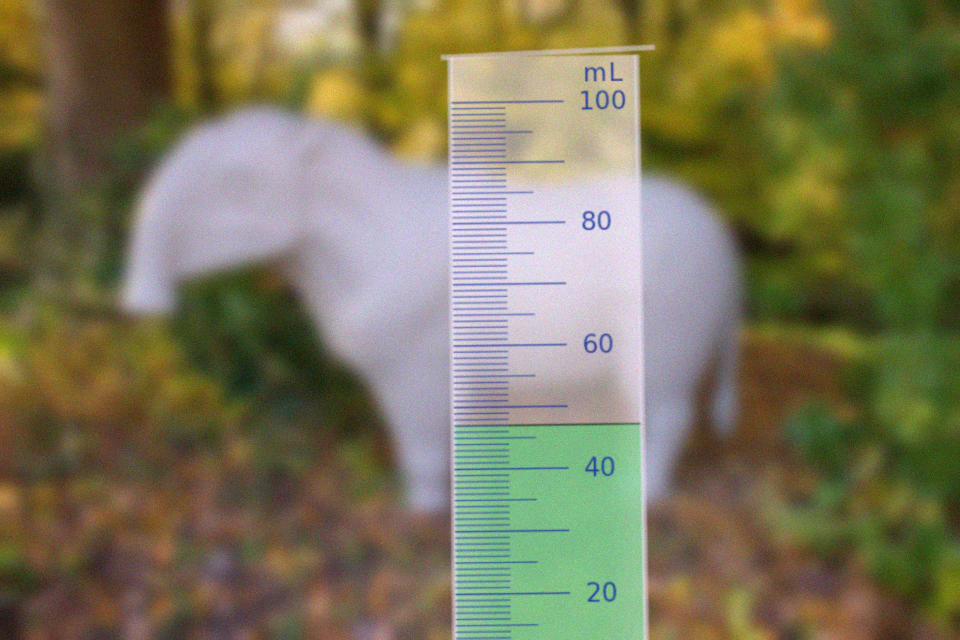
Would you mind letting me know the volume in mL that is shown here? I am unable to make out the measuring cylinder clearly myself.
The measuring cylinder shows 47 mL
